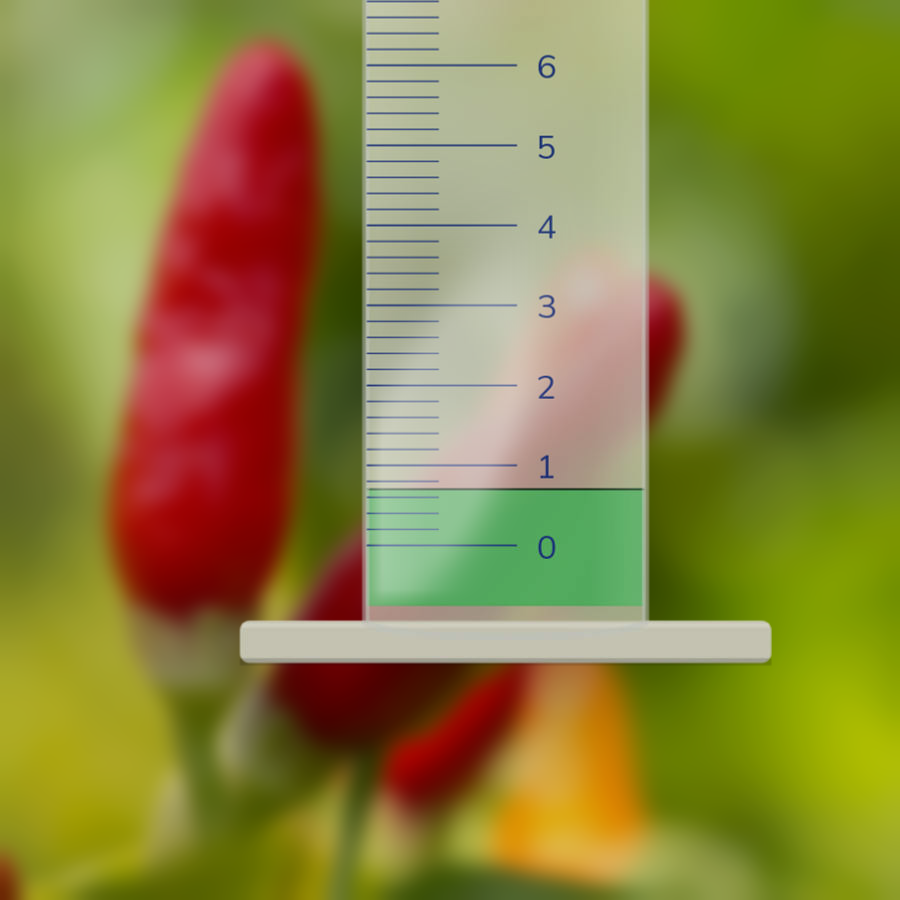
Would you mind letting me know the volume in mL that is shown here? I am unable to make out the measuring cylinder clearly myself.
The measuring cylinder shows 0.7 mL
